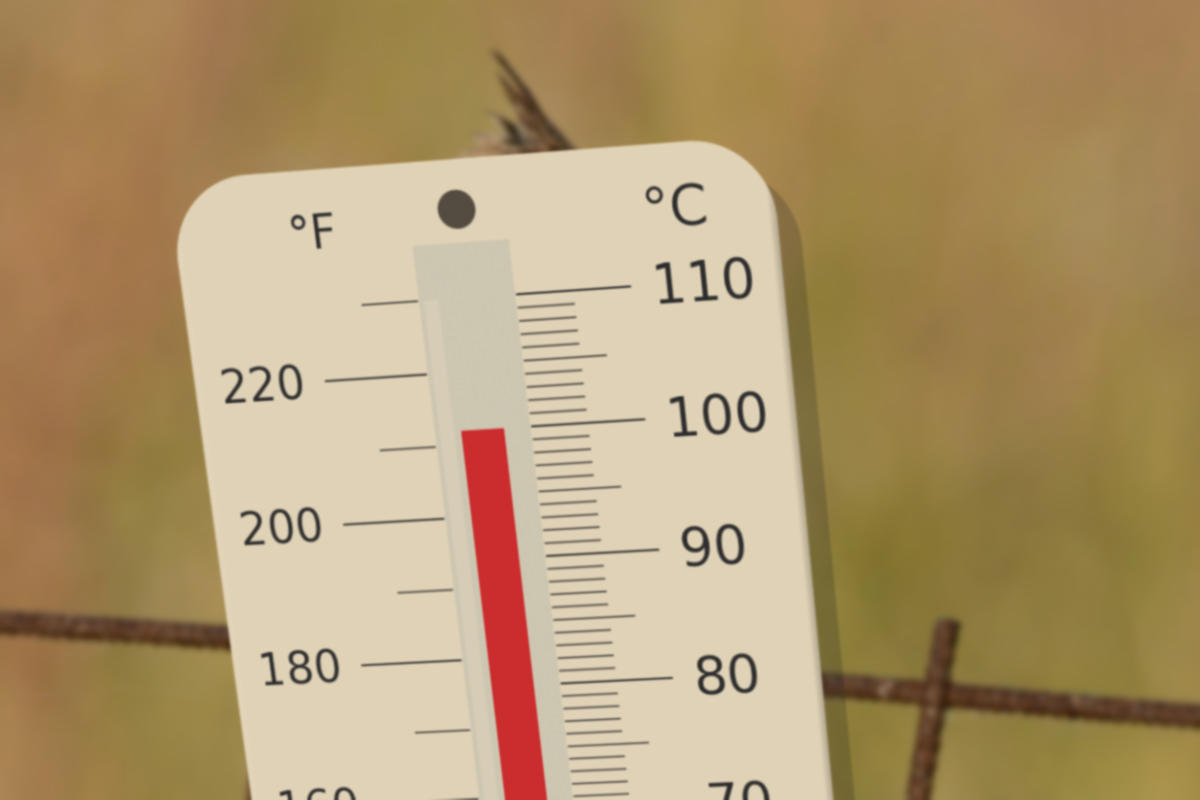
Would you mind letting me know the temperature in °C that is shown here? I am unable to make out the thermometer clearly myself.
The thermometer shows 100 °C
